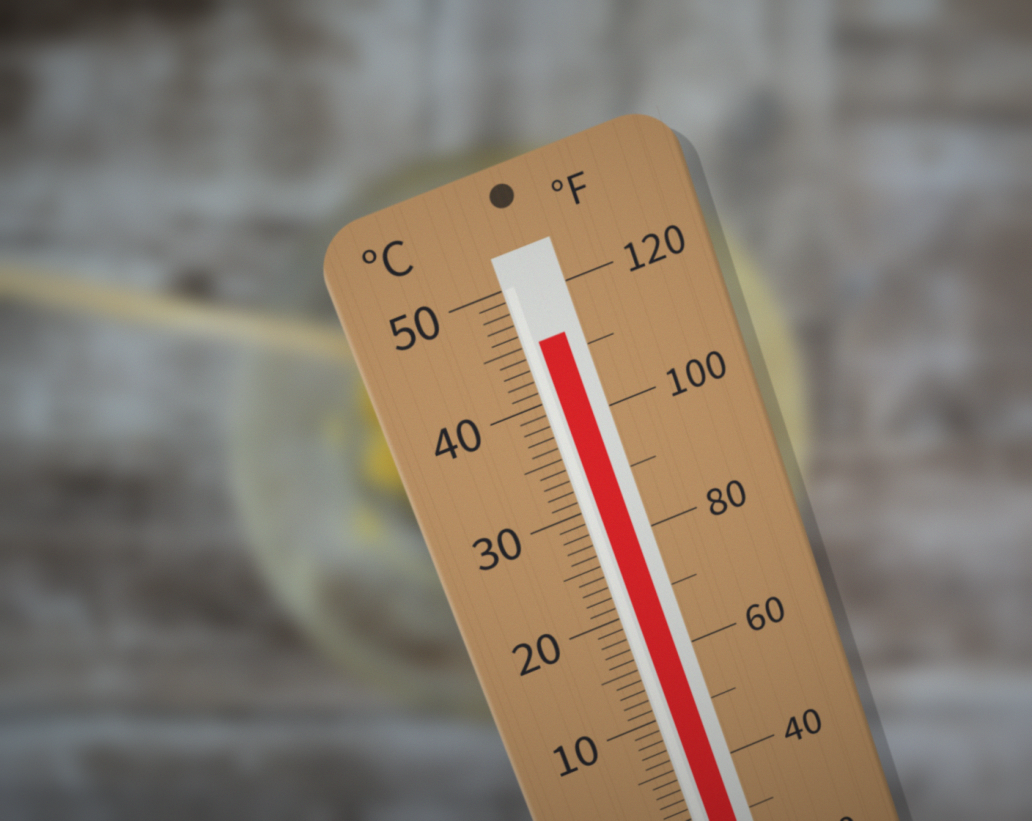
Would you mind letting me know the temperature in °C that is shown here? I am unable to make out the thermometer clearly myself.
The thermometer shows 45 °C
